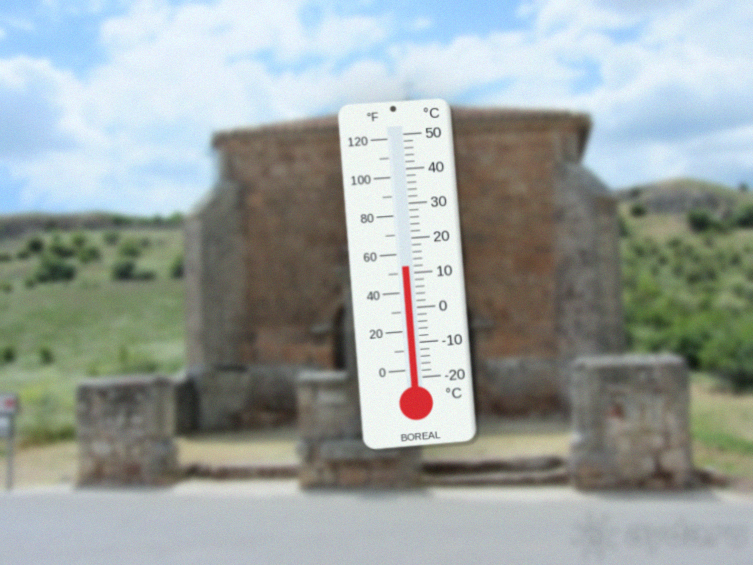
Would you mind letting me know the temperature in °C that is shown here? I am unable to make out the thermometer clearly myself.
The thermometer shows 12 °C
